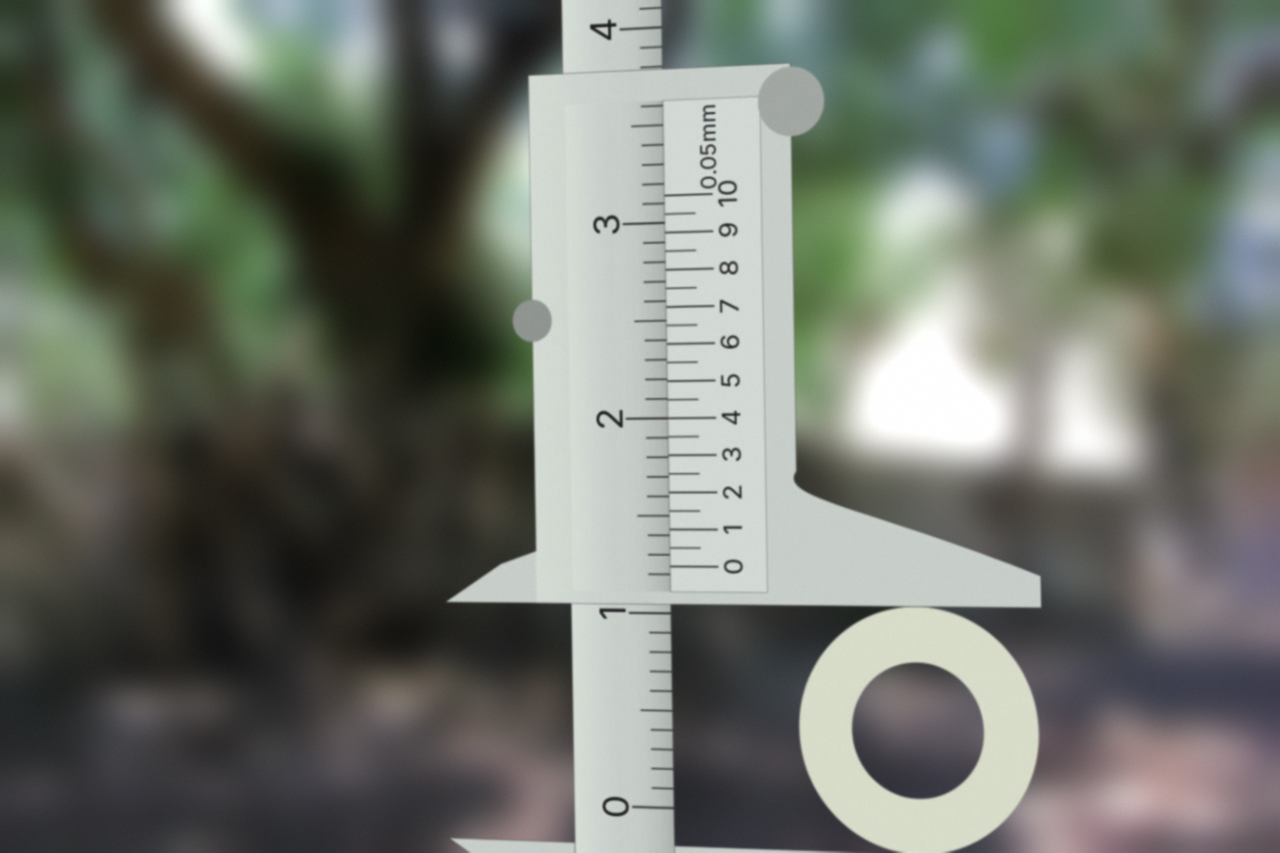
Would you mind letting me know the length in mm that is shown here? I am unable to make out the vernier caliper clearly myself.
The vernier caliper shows 12.4 mm
